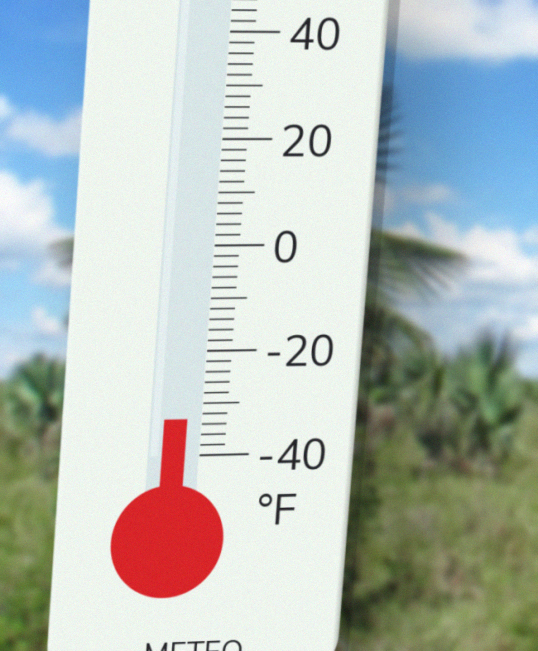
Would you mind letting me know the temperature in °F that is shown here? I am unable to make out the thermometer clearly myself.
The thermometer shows -33 °F
